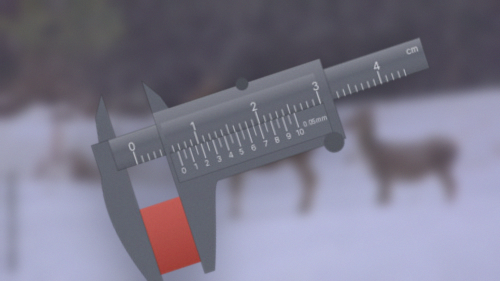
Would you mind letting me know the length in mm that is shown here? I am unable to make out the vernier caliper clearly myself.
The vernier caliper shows 6.6 mm
